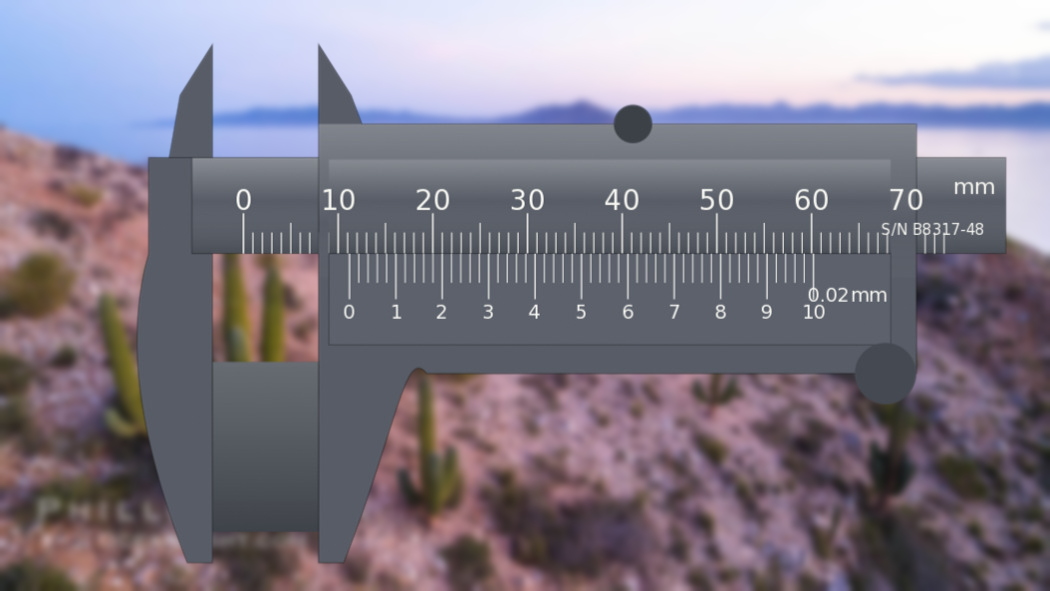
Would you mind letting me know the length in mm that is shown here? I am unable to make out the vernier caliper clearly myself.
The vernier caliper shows 11.2 mm
